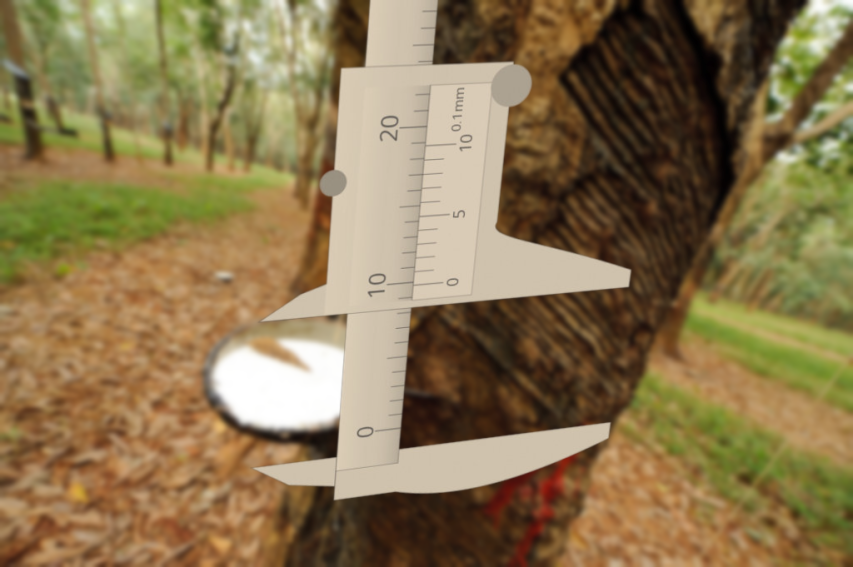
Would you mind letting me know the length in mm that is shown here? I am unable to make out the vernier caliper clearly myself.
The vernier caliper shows 9.8 mm
